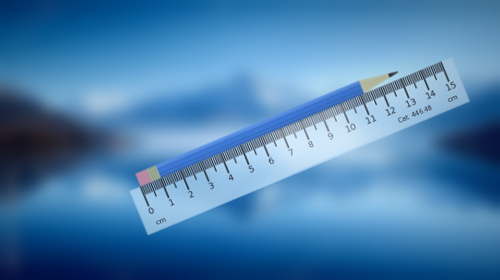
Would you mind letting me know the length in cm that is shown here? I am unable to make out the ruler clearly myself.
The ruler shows 13 cm
